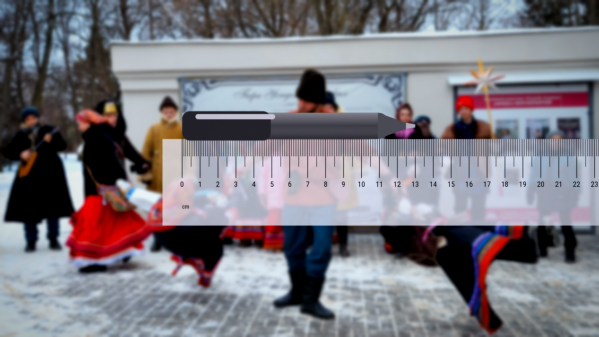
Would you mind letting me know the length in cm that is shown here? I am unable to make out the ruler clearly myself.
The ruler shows 13 cm
